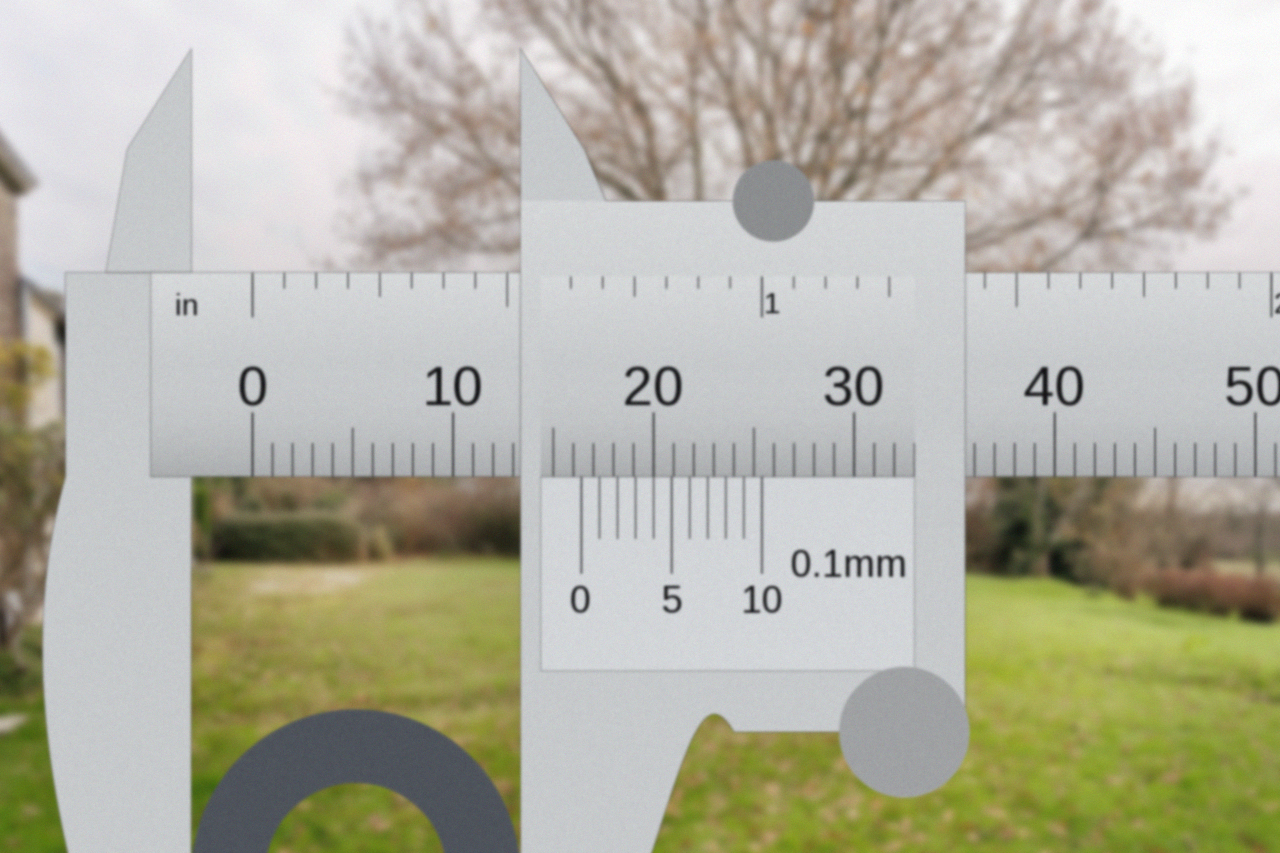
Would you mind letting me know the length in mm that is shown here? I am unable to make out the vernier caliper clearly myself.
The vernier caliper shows 16.4 mm
